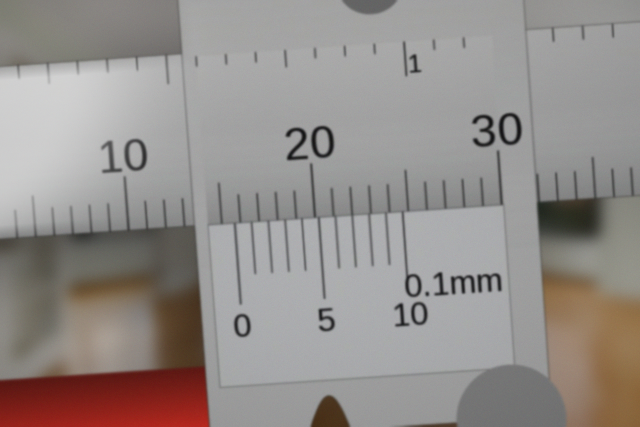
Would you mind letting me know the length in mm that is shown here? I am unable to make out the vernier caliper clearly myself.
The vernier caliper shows 15.7 mm
